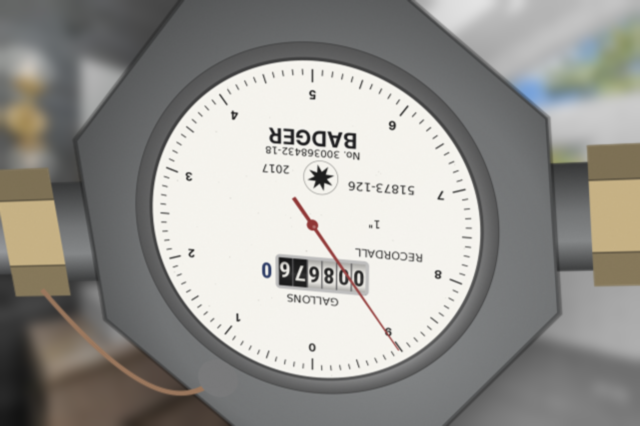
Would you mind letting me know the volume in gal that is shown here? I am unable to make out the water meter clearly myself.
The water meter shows 86759.0 gal
